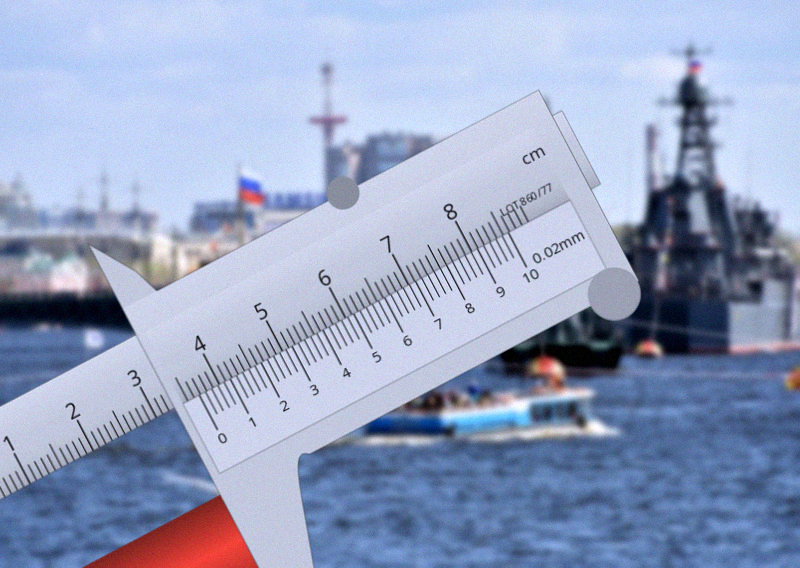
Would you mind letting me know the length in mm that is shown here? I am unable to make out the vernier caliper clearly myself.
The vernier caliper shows 36.8 mm
